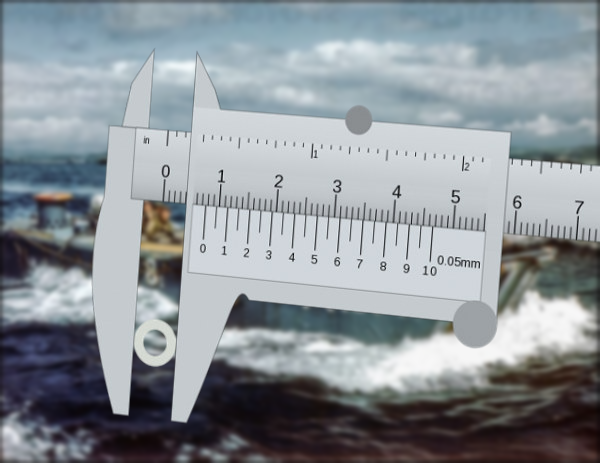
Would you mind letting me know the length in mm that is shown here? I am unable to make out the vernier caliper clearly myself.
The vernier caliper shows 7.6 mm
